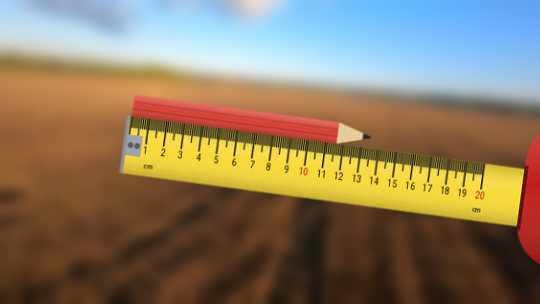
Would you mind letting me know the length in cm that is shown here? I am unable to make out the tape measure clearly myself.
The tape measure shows 13.5 cm
